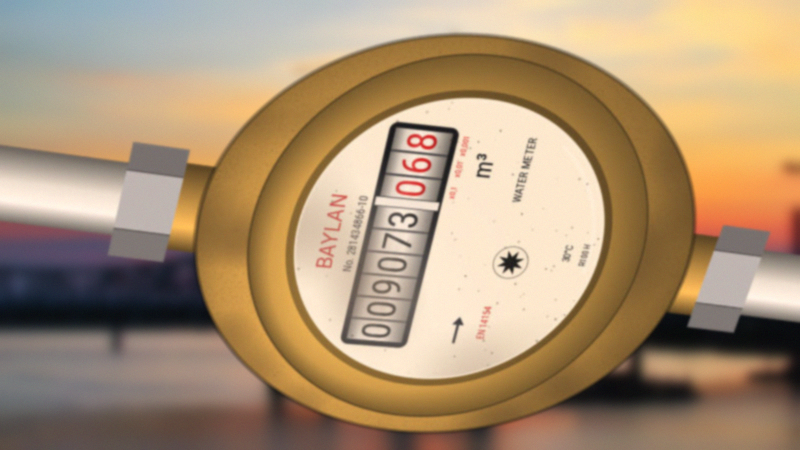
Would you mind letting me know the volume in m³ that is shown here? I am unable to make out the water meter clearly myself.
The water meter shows 9073.068 m³
